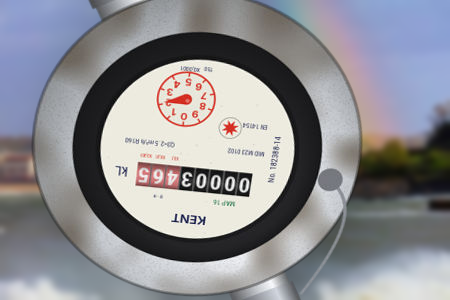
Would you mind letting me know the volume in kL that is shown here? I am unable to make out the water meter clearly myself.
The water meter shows 3.4652 kL
